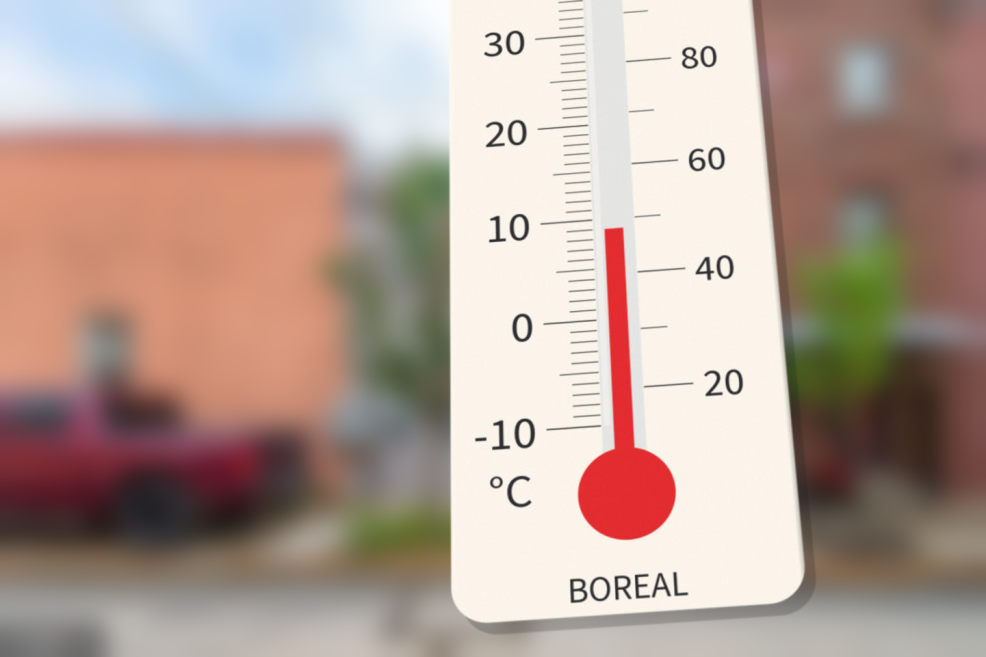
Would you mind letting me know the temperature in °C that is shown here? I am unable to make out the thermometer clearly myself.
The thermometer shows 9 °C
